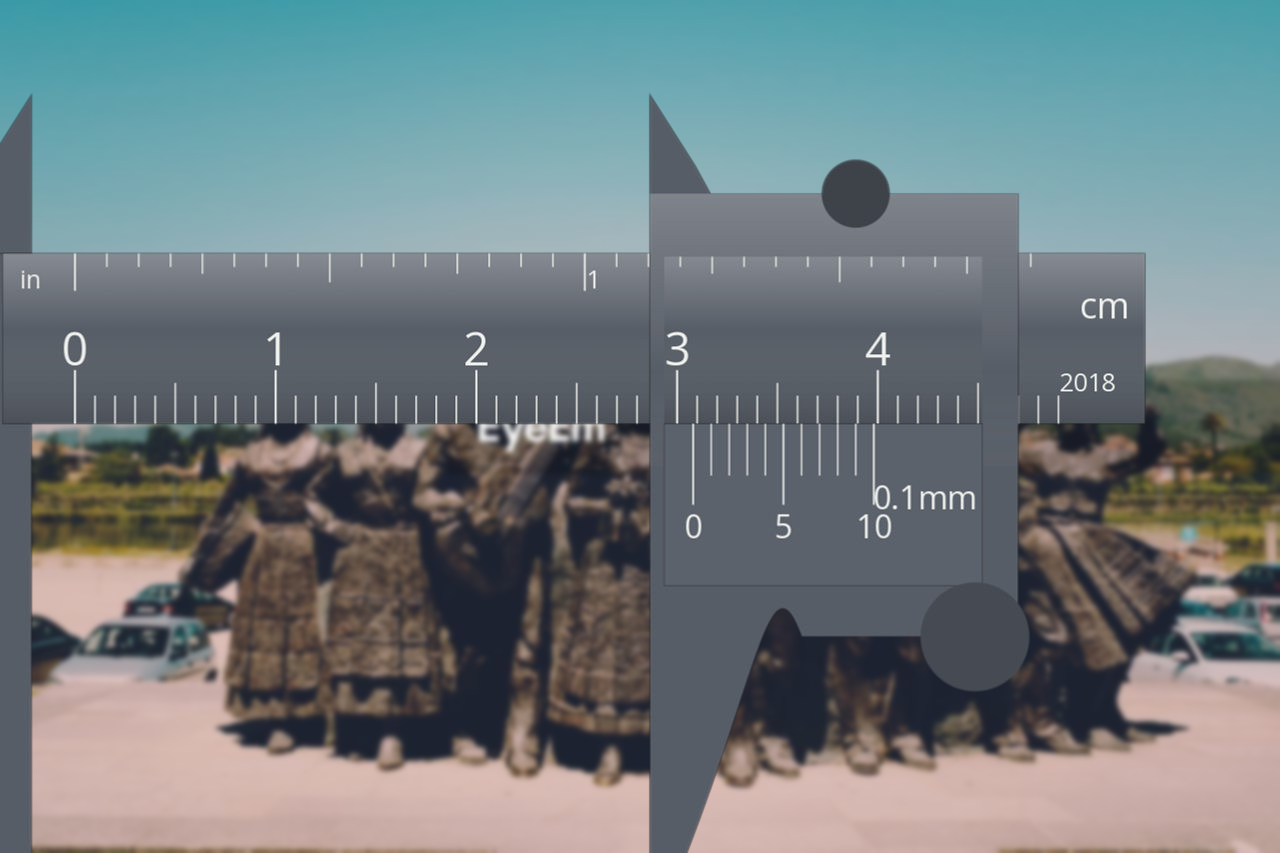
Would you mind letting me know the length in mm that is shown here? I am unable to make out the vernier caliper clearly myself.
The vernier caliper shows 30.8 mm
